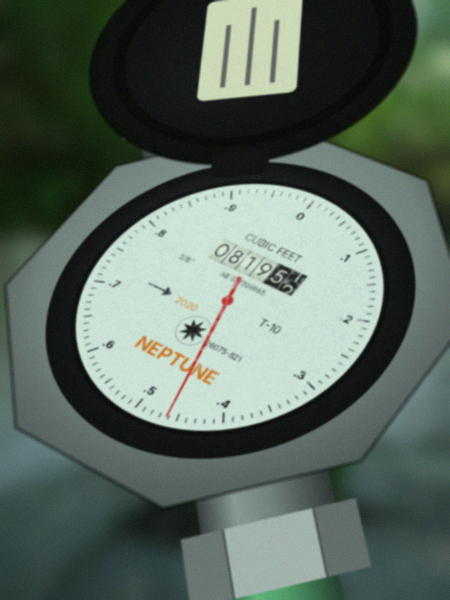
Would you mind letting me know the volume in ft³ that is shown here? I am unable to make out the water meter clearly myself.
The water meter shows 81951.46 ft³
